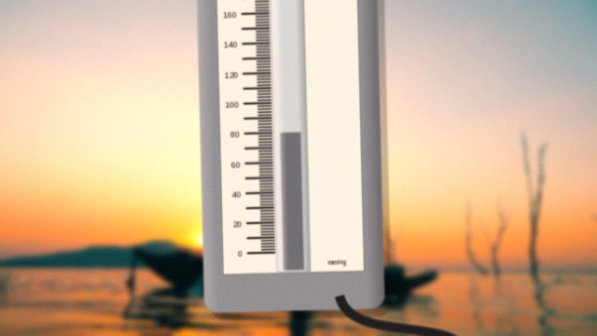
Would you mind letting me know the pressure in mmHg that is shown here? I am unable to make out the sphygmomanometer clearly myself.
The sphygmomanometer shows 80 mmHg
